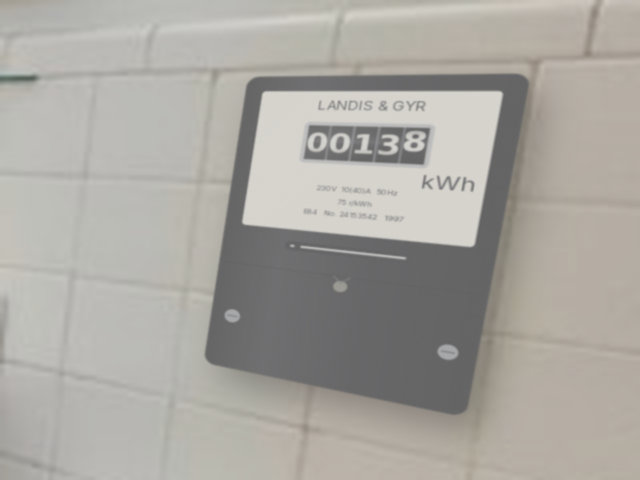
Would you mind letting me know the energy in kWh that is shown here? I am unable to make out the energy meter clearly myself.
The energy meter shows 138 kWh
